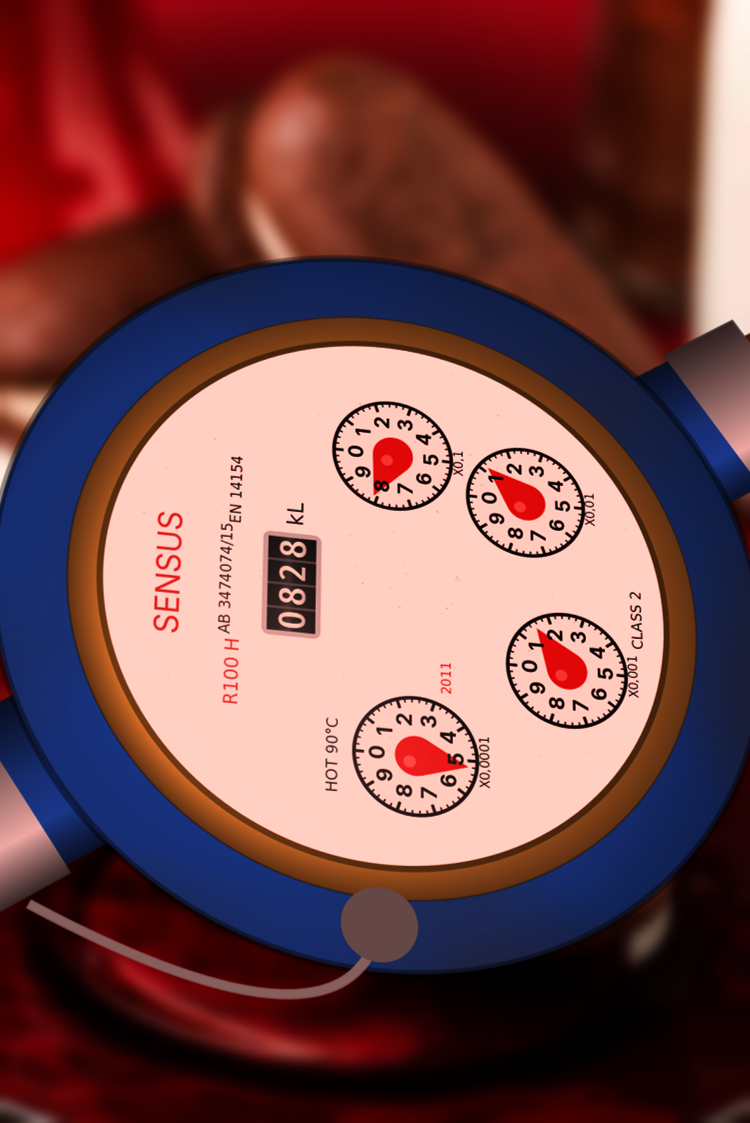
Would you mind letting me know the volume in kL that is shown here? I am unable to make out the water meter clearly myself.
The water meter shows 828.8115 kL
